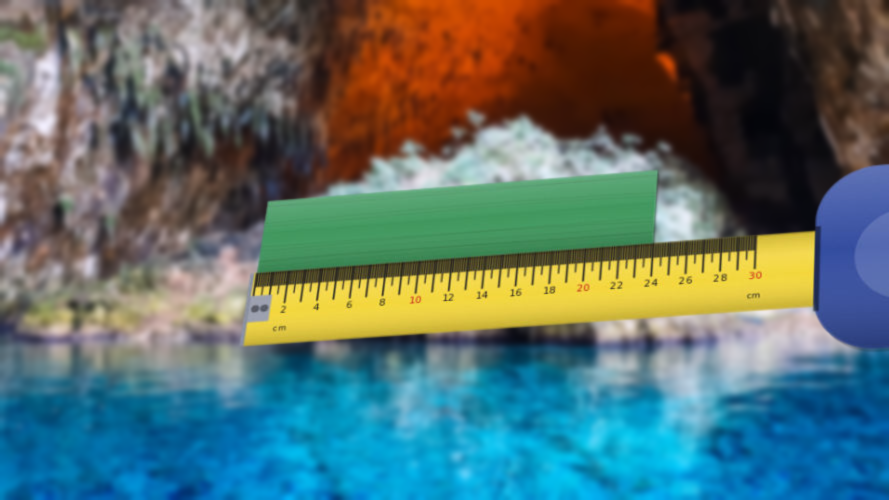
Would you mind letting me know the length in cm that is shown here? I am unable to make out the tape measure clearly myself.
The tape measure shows 24 cm
